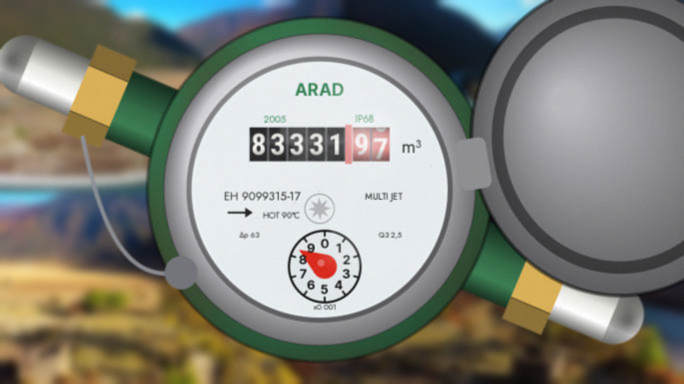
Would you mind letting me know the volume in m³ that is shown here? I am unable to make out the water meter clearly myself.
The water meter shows 83331.968 m³
